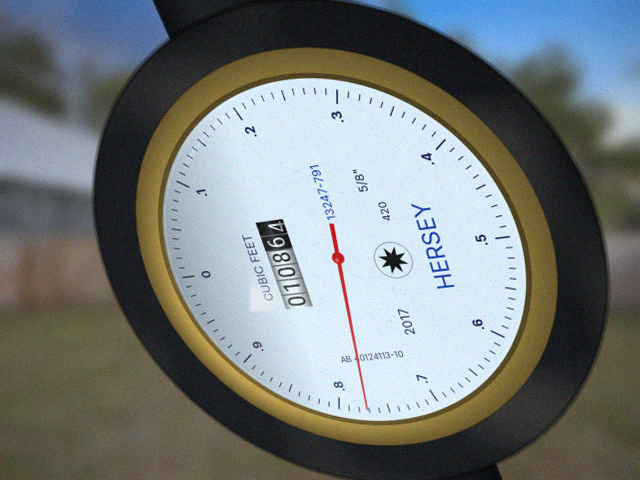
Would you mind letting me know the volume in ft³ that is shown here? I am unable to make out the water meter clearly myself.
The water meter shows 10863.77 ft³
